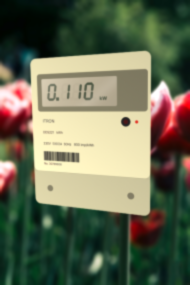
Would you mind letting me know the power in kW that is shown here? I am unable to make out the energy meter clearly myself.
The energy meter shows 0.110 kW
